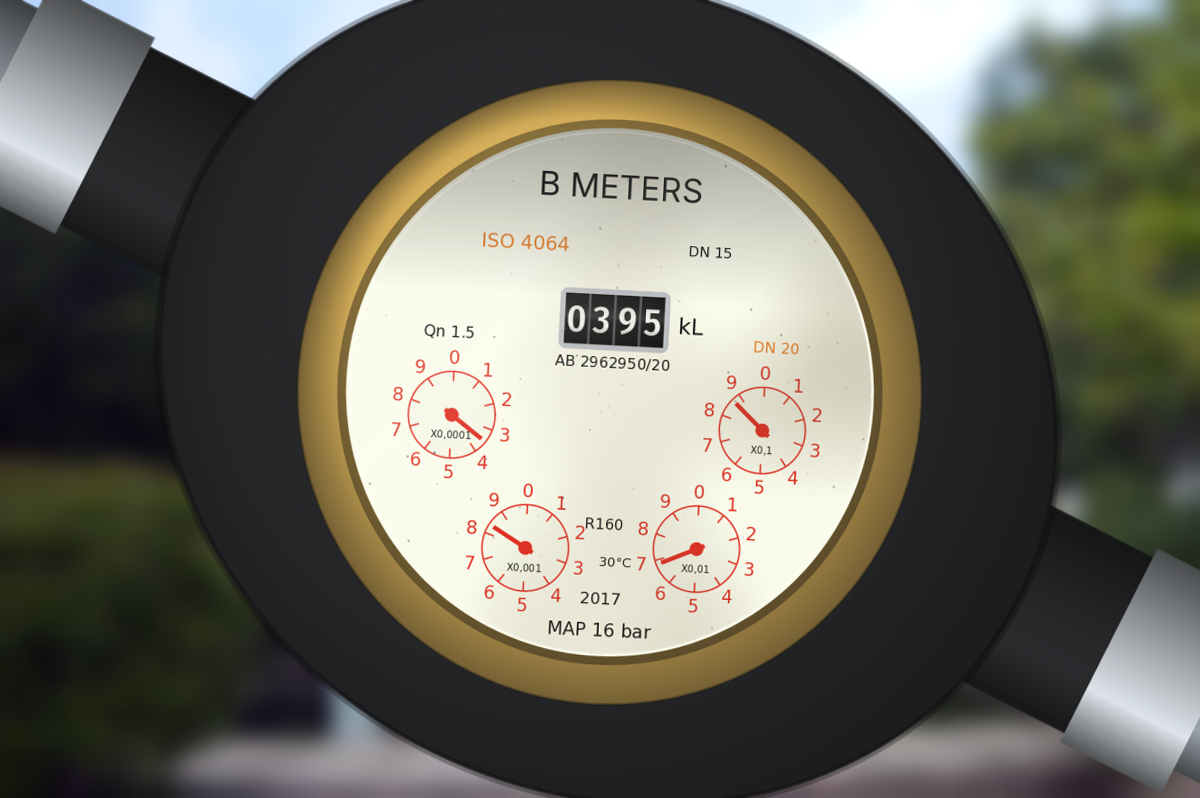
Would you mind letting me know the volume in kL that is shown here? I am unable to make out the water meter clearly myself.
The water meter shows 395.8683 kL
